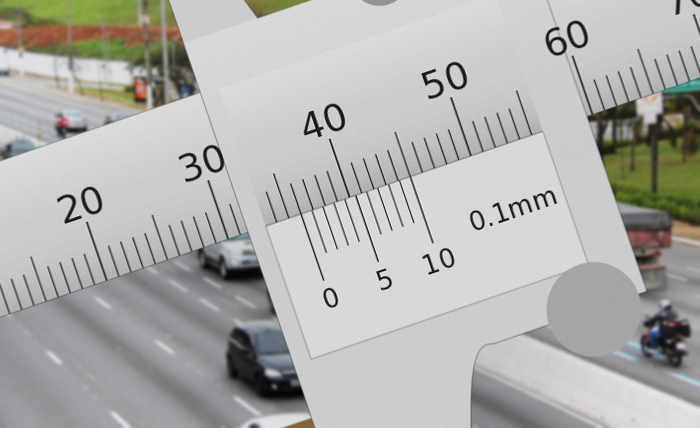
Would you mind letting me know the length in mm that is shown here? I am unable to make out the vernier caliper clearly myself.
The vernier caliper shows 36.0 mm
